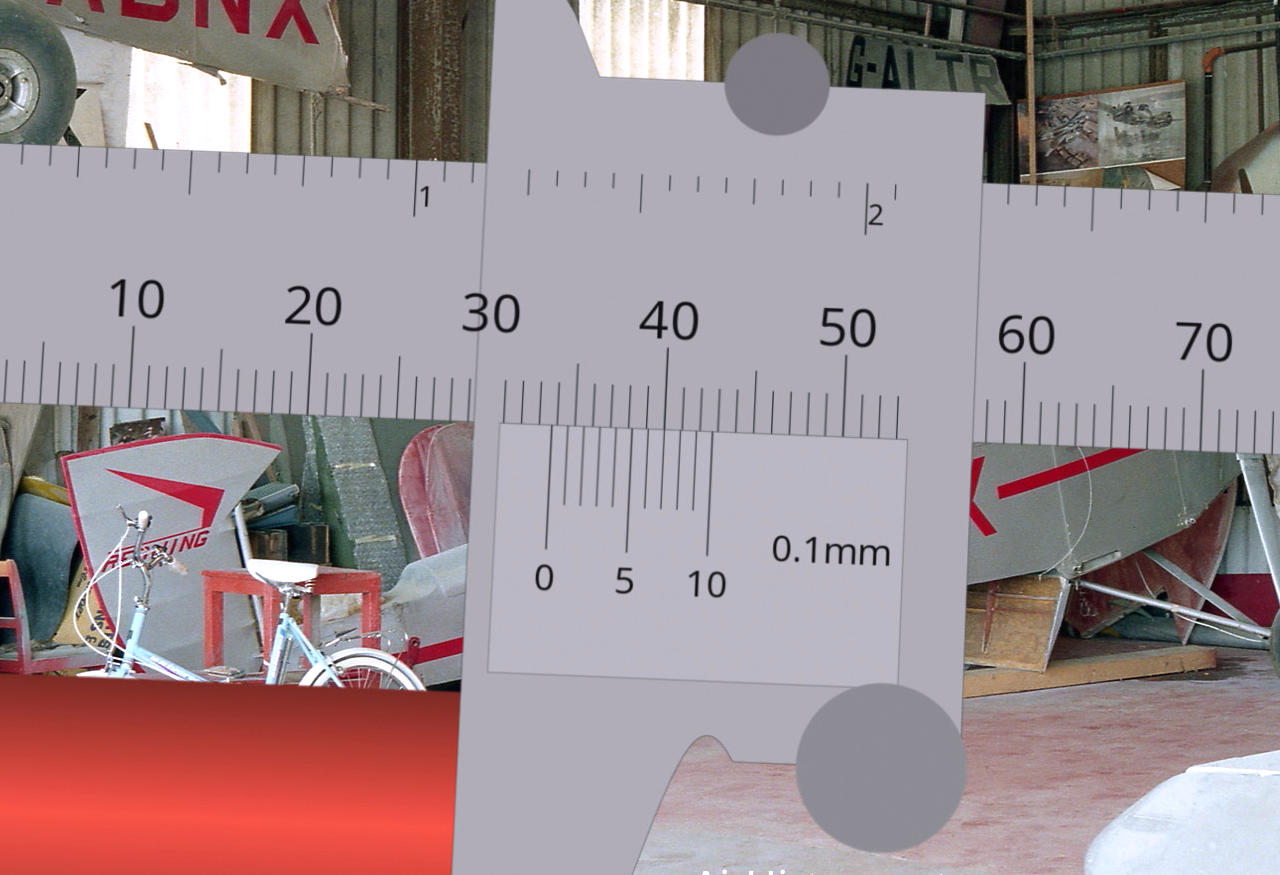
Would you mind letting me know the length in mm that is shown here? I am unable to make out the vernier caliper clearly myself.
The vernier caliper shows 33.7 mm
